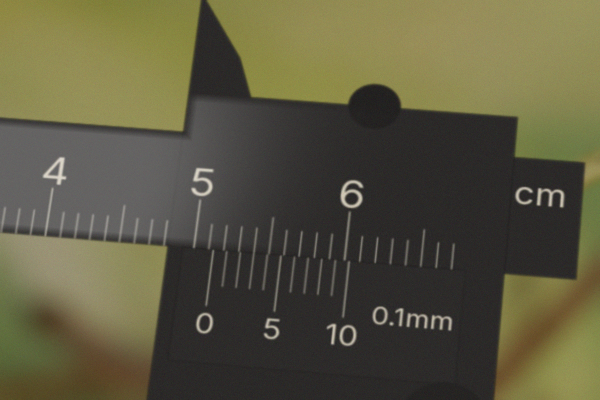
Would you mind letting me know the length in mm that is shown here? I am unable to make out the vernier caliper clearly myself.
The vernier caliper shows 51.3 mm
